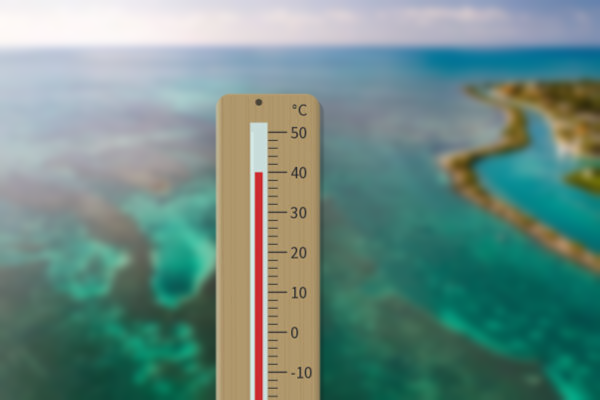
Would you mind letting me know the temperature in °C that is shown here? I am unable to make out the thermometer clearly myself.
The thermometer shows 40 °C
